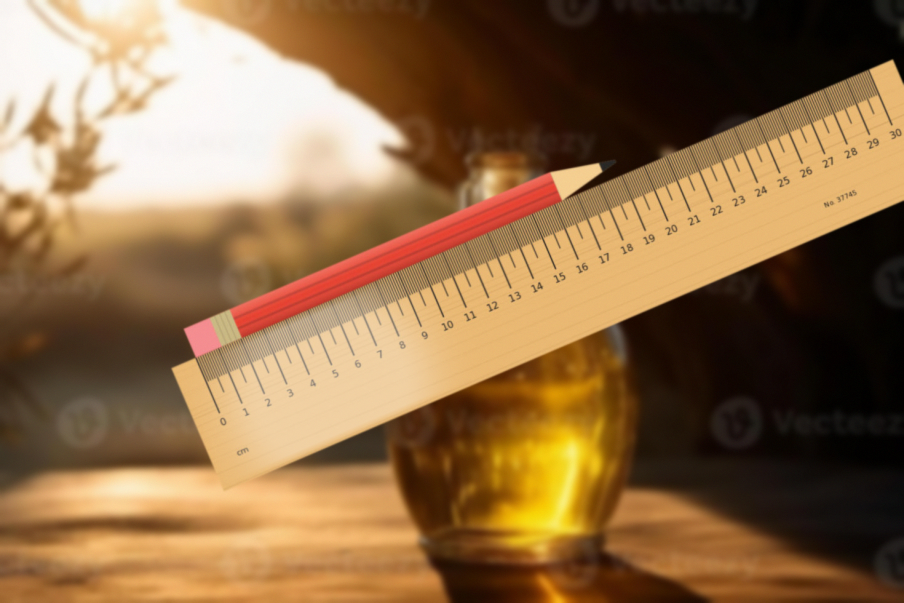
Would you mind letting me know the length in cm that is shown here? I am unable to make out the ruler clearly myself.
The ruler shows 19 cm
